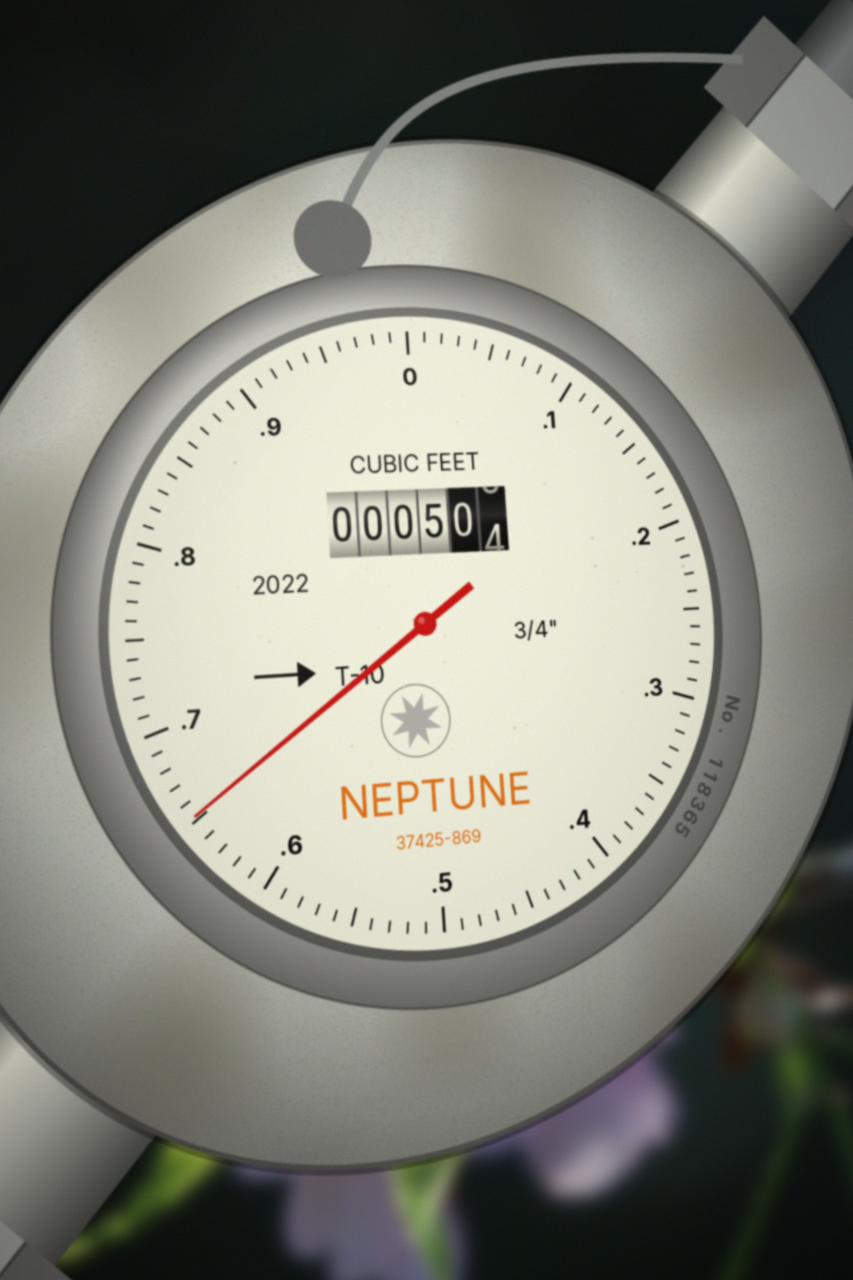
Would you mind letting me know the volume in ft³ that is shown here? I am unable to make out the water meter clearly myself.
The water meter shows 503.65 ft³
